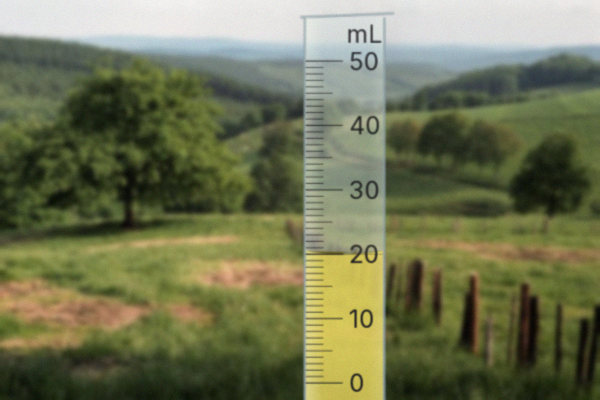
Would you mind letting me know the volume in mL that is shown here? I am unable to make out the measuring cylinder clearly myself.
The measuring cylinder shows 20 mL
